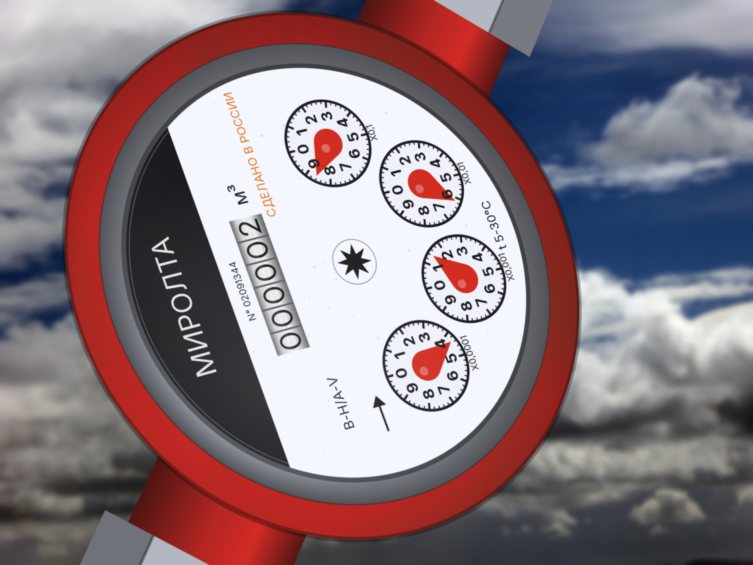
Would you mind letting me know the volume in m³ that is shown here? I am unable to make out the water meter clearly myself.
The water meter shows 2.8614 m³
